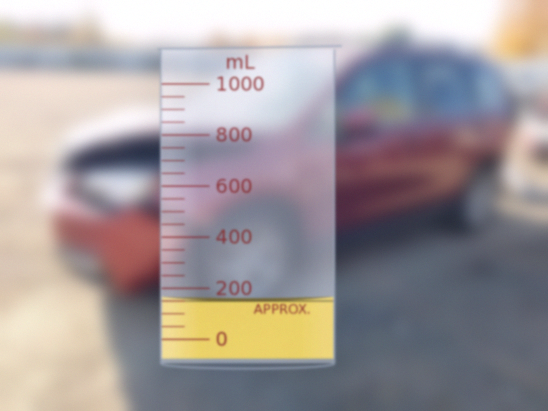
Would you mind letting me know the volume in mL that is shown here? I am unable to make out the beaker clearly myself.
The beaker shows 150 mL
